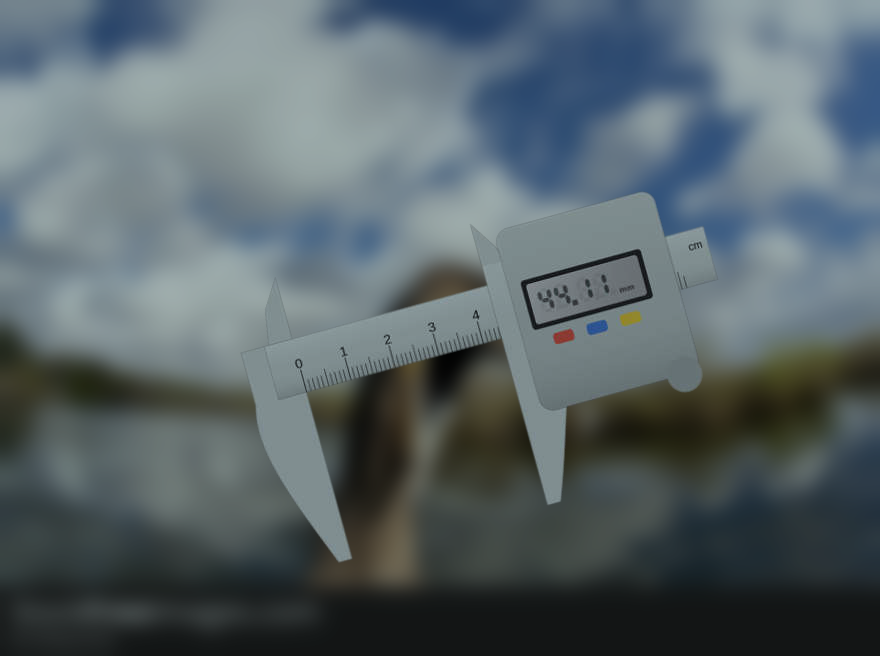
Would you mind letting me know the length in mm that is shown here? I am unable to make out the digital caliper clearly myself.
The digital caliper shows 44.11 mm
